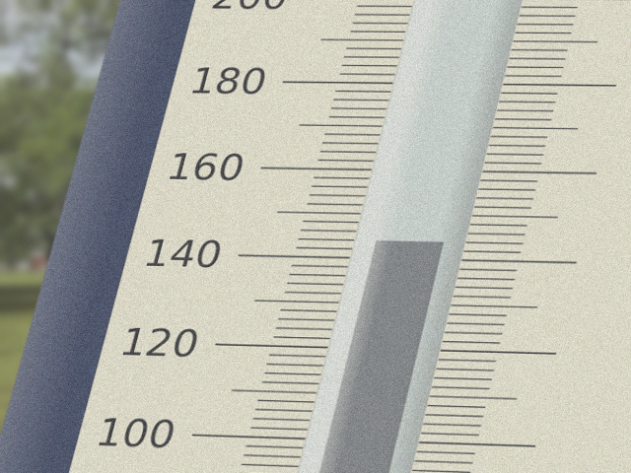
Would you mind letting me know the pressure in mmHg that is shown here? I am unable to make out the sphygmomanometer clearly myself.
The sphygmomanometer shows 144 mmHg
